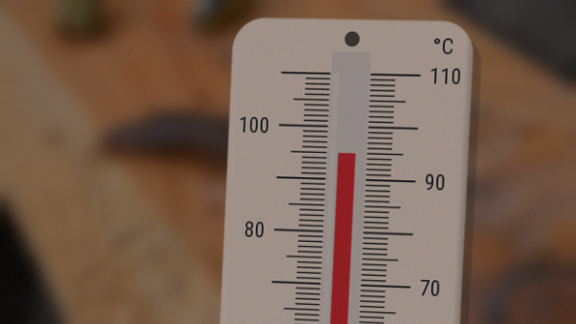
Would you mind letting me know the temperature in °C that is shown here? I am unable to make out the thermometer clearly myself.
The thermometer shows 95 °C
